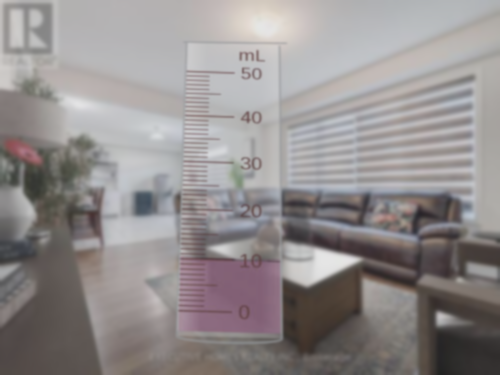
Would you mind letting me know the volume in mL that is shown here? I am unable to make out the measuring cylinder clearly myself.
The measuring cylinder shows 10 mL
